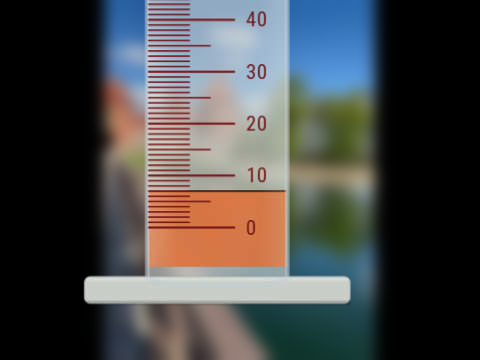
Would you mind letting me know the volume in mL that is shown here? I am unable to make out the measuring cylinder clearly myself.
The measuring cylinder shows 7 mL
